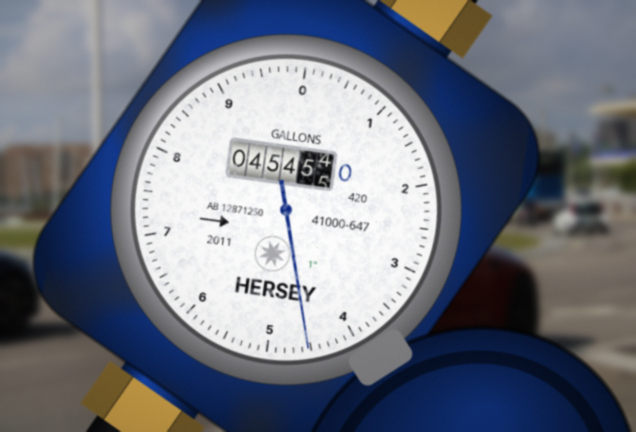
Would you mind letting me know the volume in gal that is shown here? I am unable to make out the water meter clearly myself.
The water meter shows 454544.5 gal
